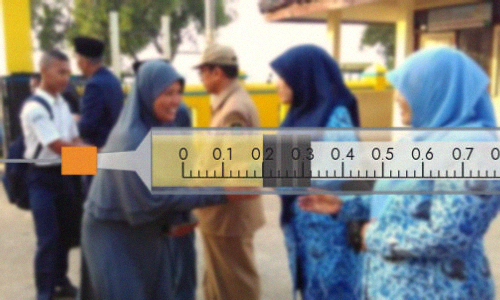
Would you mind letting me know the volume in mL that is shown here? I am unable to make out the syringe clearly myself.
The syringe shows 0.2 mL
